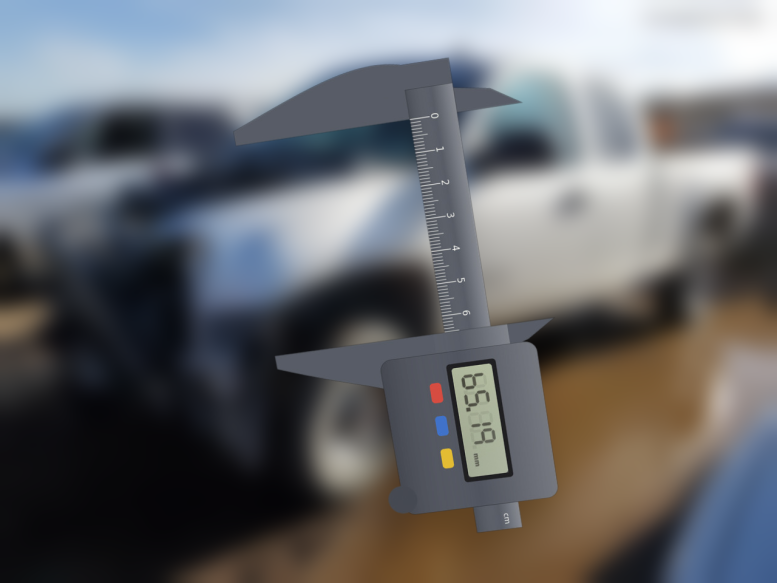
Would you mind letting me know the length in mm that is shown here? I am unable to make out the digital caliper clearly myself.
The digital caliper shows 65.19 mm
